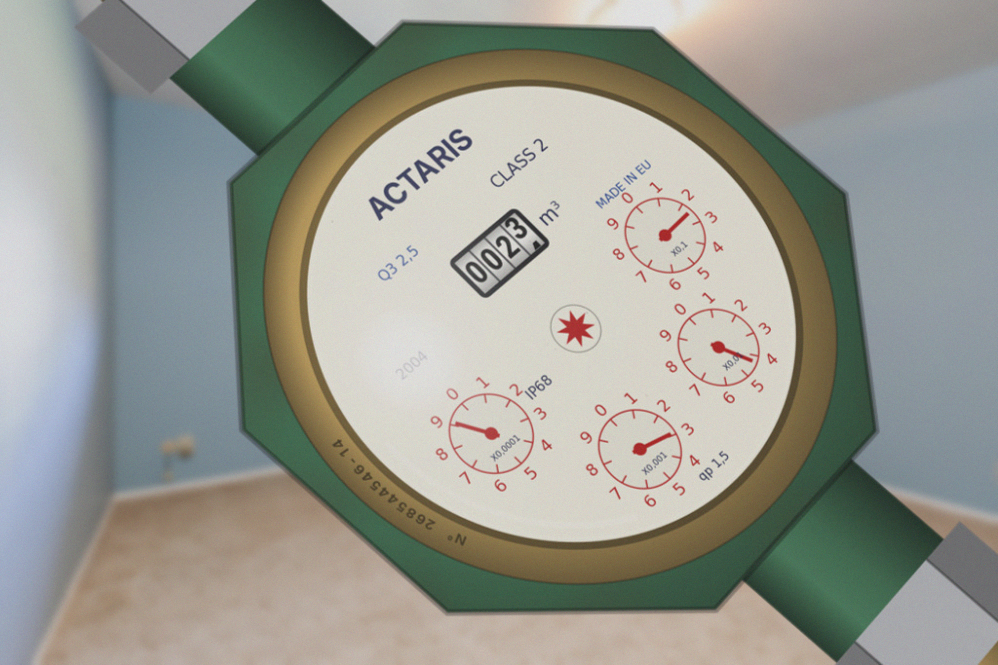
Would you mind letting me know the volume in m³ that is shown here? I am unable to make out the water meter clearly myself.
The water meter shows 23.2429 m³
